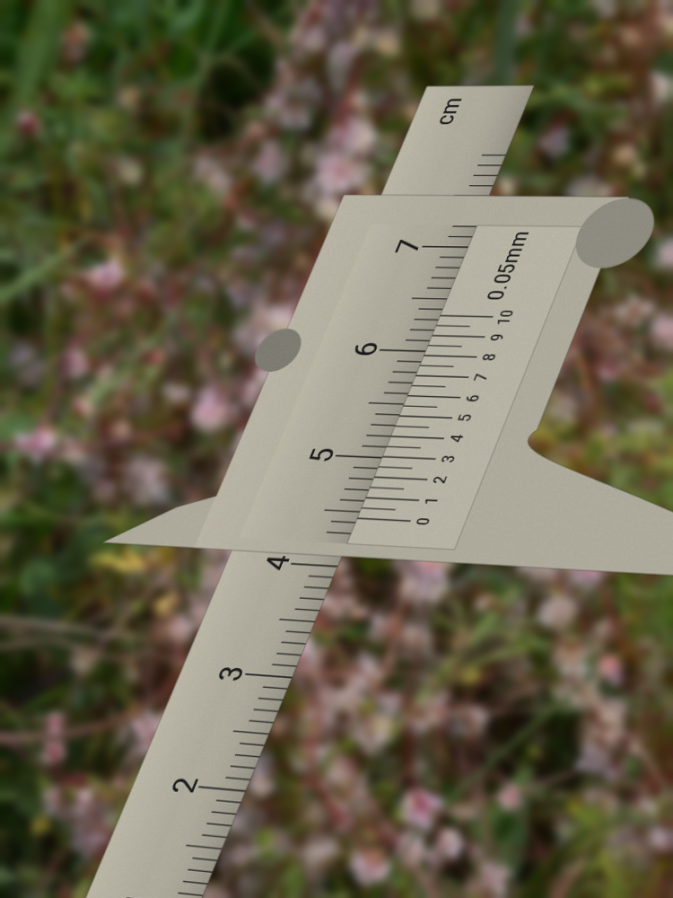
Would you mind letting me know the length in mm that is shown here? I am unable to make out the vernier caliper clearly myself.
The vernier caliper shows 44.4 mm
